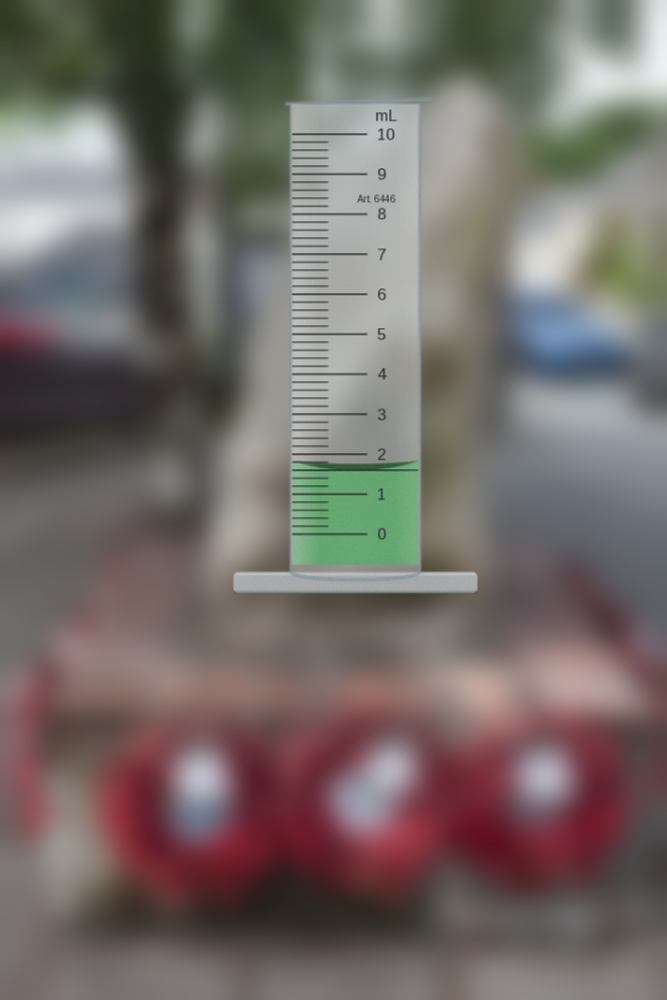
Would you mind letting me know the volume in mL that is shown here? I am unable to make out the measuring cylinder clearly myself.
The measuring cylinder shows 1.6 mL
